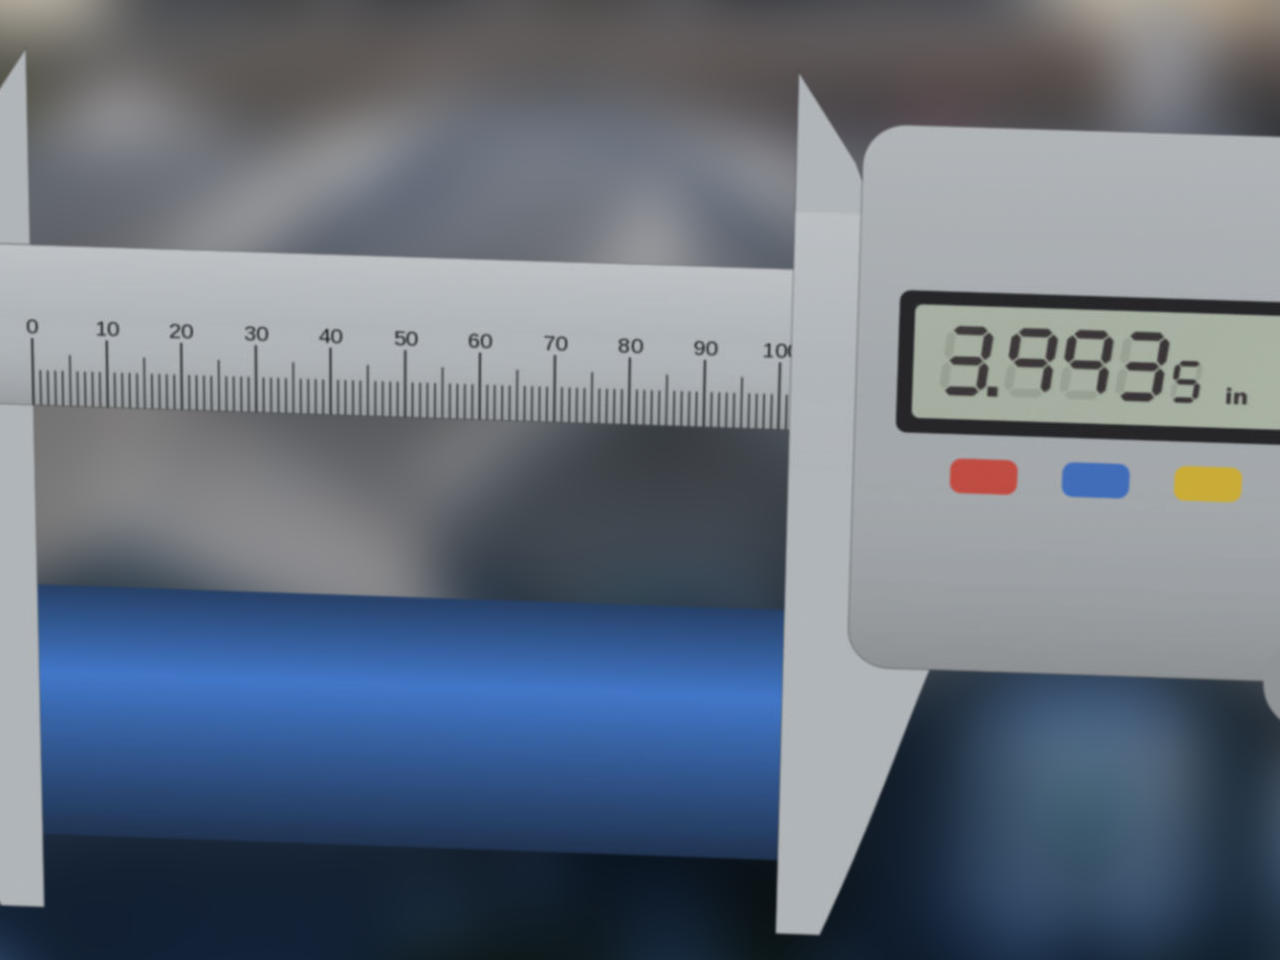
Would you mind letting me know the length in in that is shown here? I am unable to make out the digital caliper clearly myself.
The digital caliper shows 3.9935 in
